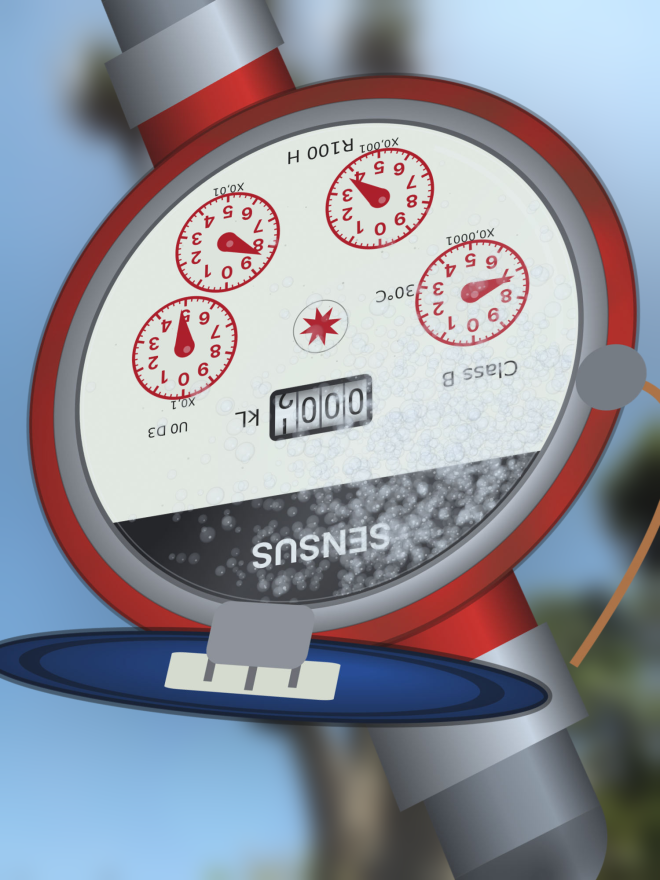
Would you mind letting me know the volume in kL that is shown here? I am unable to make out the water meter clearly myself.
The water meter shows 1.4837 kL
